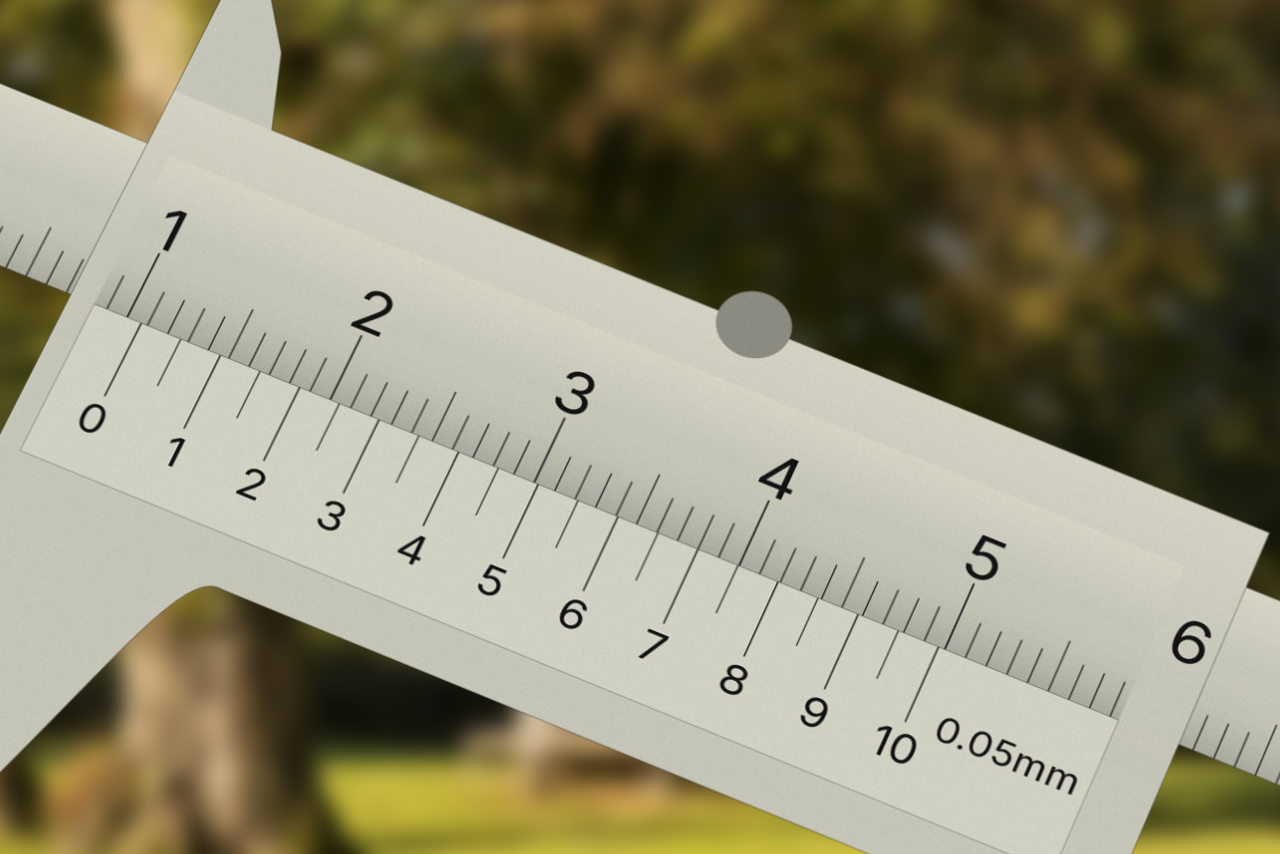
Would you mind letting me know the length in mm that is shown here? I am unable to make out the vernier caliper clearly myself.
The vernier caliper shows 10.7 mm
